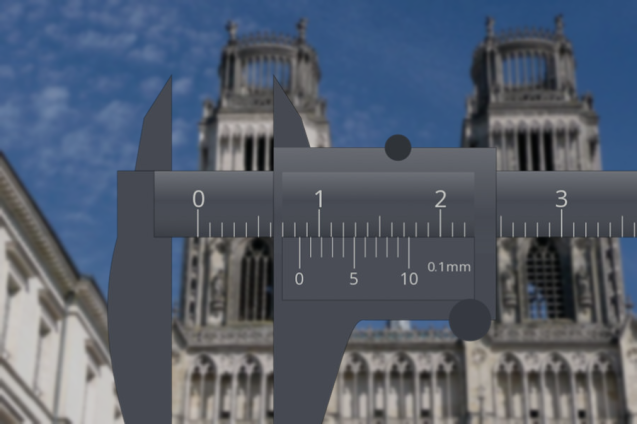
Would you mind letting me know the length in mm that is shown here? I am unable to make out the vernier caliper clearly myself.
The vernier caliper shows 8.4 mm
